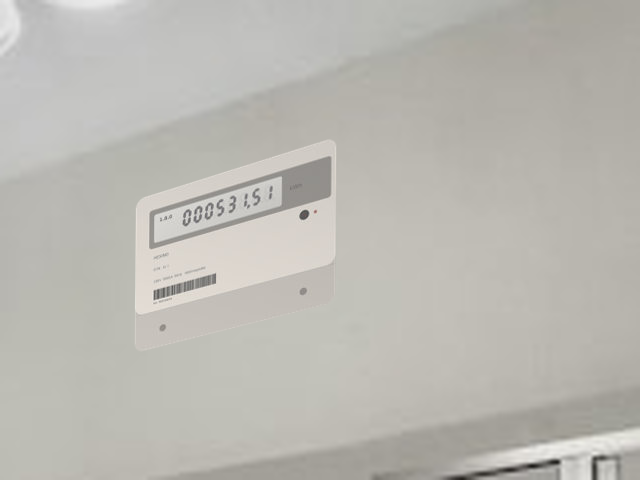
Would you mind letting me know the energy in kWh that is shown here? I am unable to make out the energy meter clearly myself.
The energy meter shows 531.51 kWh
